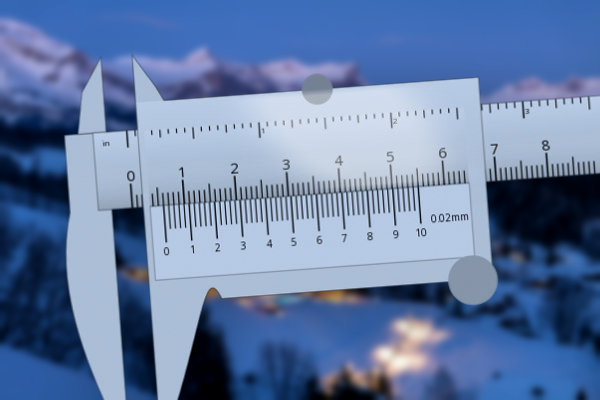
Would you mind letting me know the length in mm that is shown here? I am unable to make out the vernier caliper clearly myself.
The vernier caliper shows 6.0 mm
